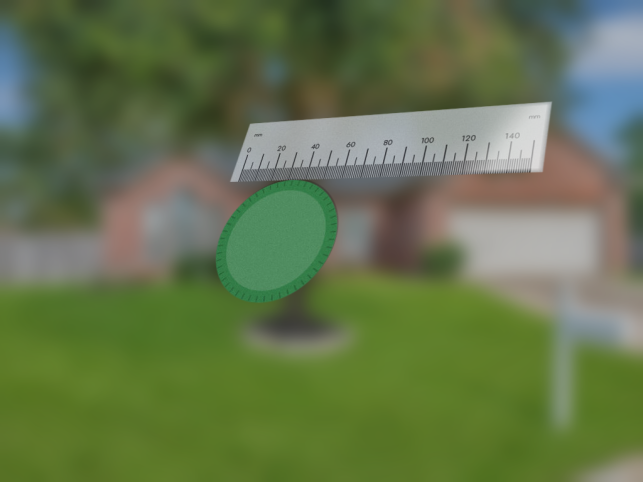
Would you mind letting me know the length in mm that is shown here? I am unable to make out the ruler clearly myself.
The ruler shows 65 mm
